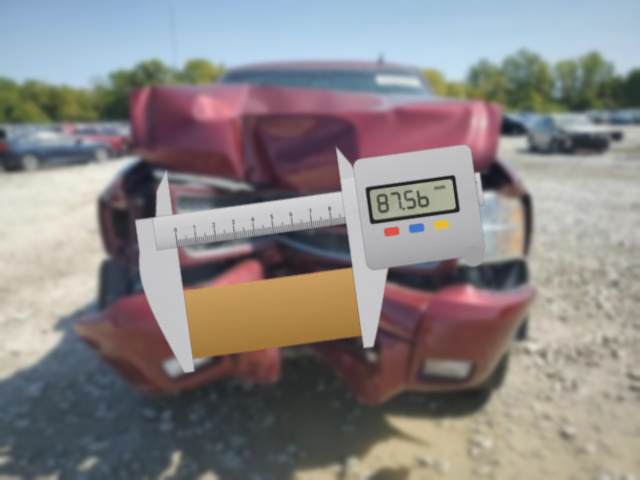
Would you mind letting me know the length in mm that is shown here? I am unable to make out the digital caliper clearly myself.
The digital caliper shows 87.56 mm
